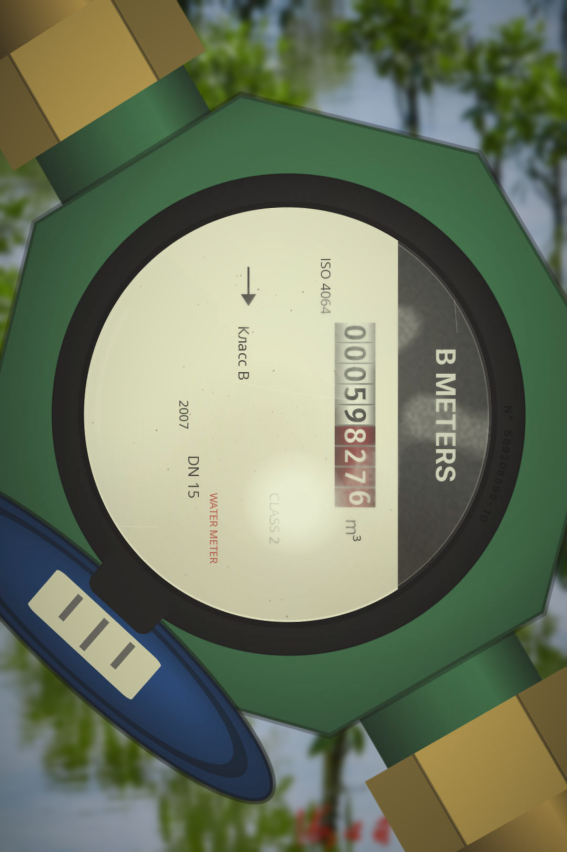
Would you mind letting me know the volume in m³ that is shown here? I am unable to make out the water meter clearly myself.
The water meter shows 59.8276 m³
